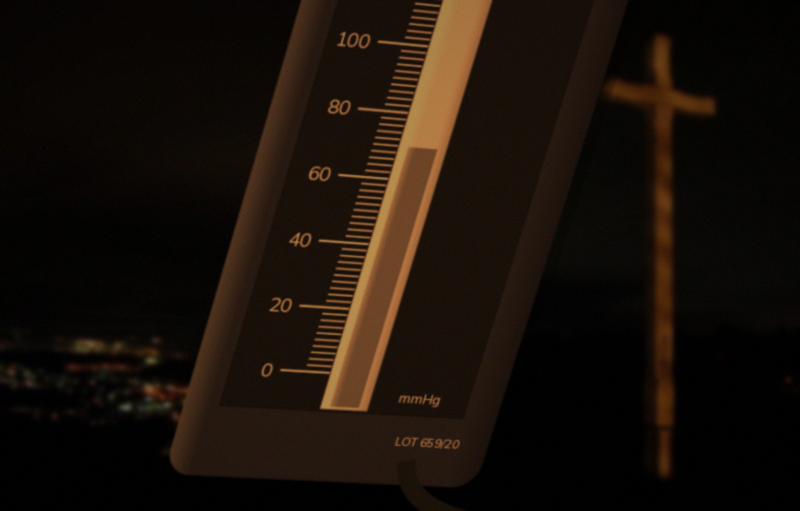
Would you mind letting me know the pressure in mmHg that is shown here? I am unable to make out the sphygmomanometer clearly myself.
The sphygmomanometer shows 70 mmHg
